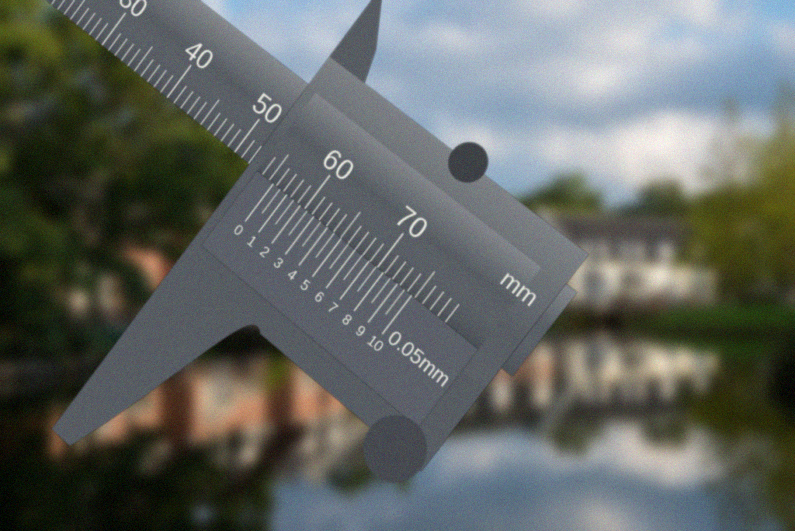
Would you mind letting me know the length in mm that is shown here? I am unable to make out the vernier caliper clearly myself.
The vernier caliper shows 55.6 mm
